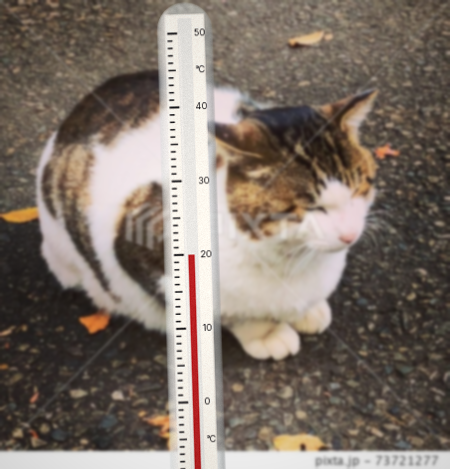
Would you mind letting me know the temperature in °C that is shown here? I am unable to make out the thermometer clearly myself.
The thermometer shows 20 °C
